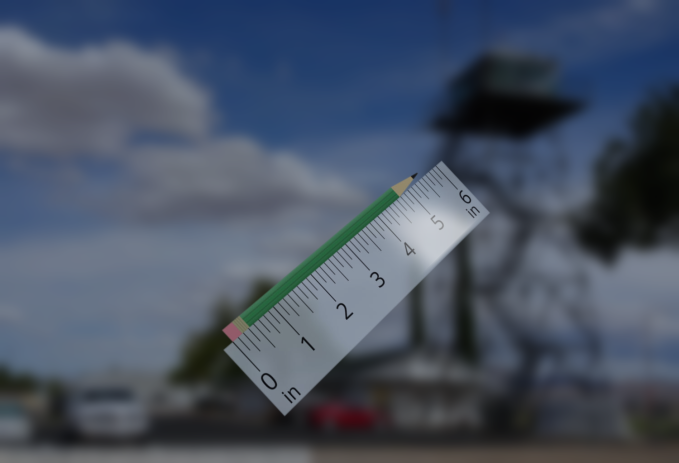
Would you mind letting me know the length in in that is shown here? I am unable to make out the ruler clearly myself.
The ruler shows 5.5 in
